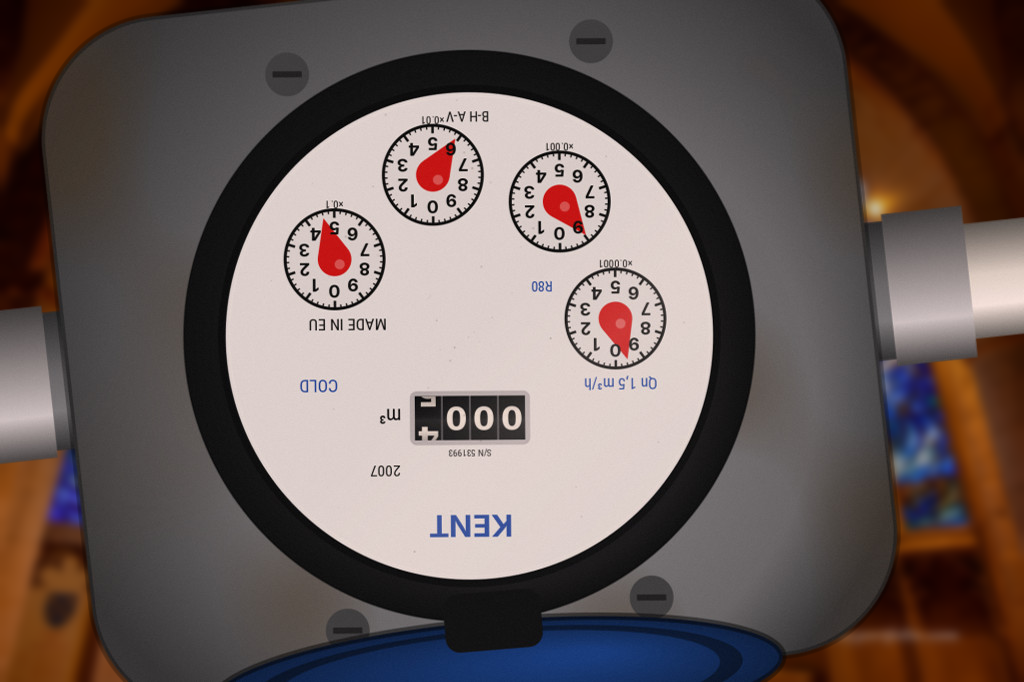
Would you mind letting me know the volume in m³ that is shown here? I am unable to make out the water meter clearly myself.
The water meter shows 4.4589 m³
